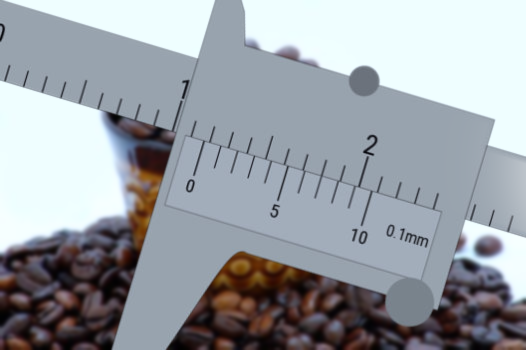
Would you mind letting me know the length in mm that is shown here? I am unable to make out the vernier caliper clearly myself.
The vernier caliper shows 11.7 mm
